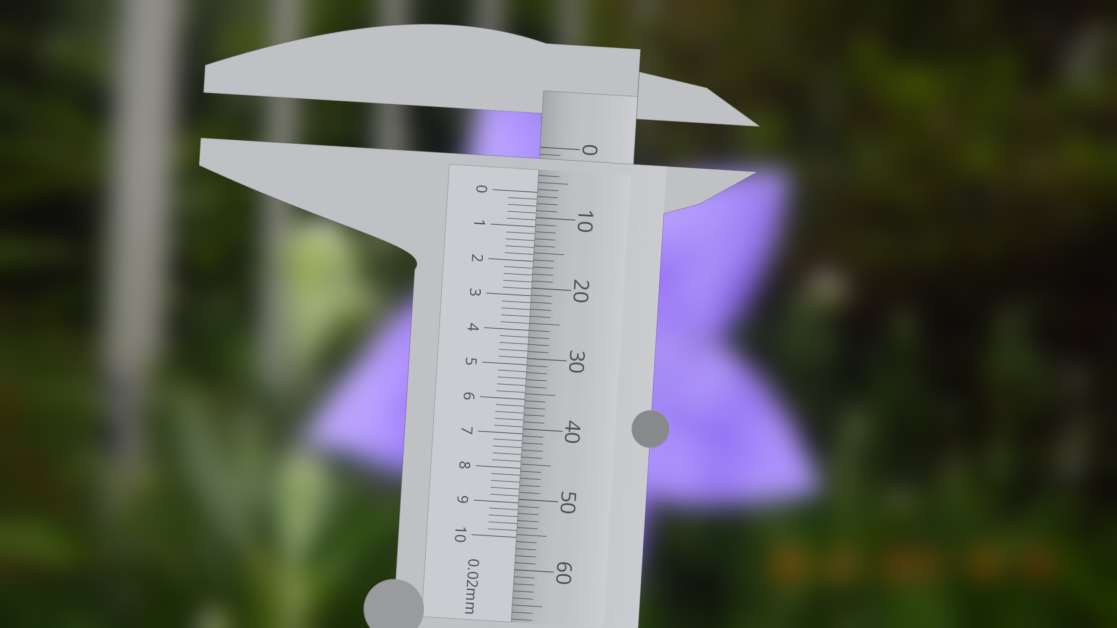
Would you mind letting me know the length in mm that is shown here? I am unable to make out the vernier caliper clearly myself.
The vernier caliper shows 6.4 mm
